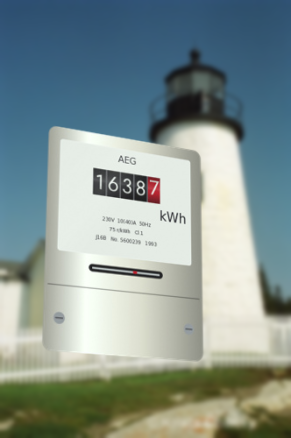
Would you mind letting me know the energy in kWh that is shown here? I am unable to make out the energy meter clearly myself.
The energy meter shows 1638.7 kWh
